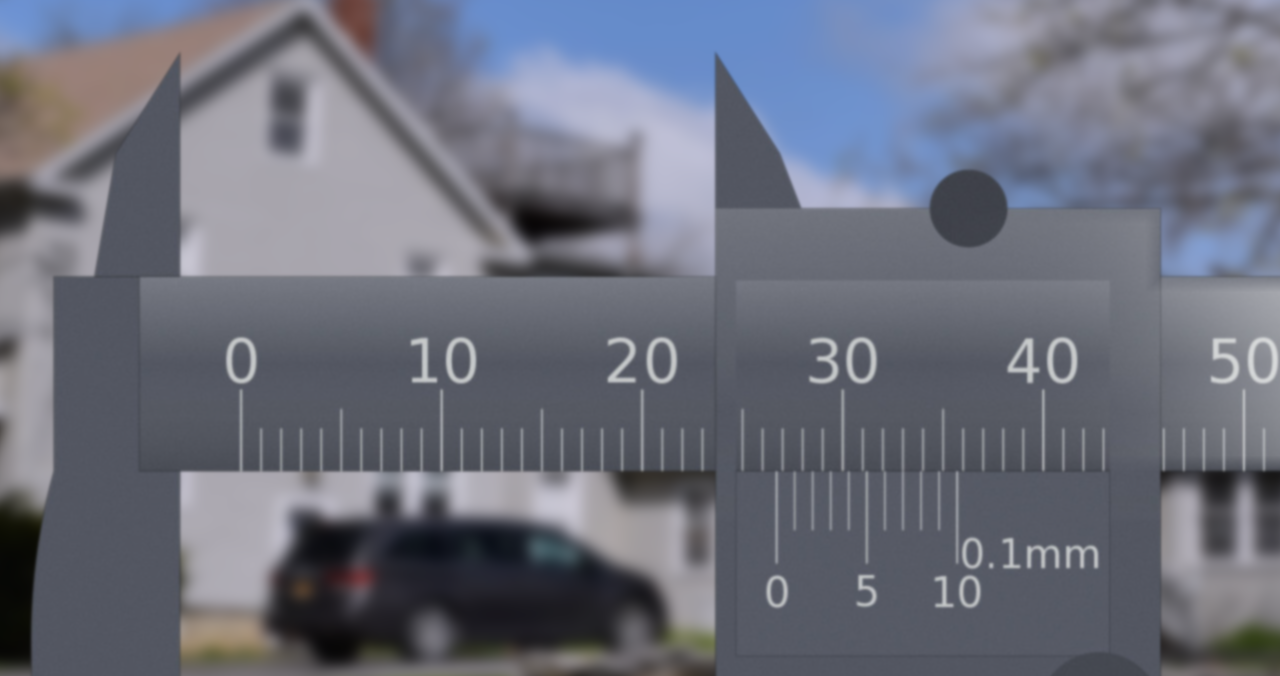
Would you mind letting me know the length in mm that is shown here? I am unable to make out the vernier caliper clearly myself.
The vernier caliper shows 26.7 mm
